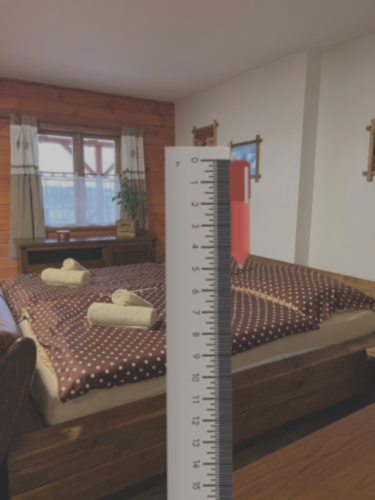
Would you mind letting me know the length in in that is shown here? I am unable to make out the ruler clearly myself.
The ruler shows 5 in
